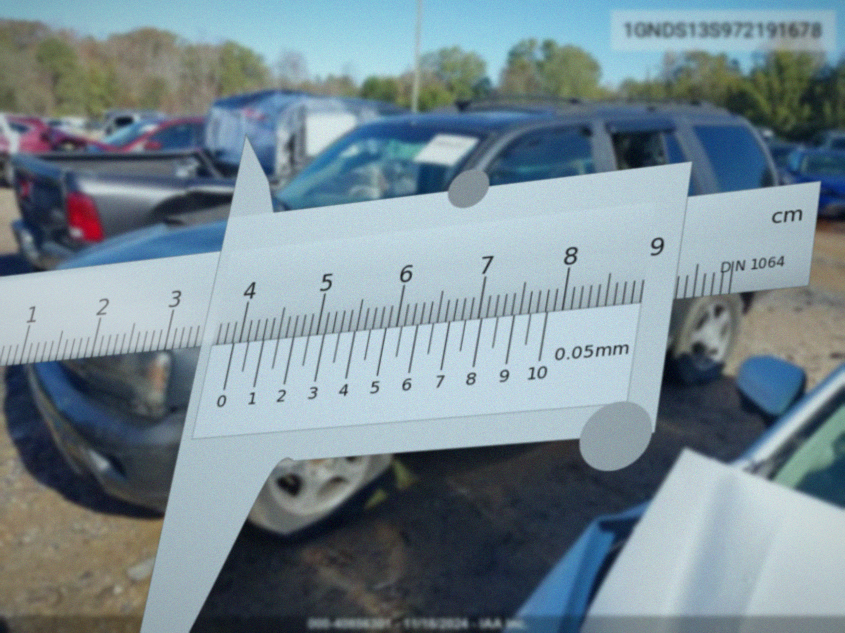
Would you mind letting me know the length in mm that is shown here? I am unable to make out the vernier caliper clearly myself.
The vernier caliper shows 39.2 mm
